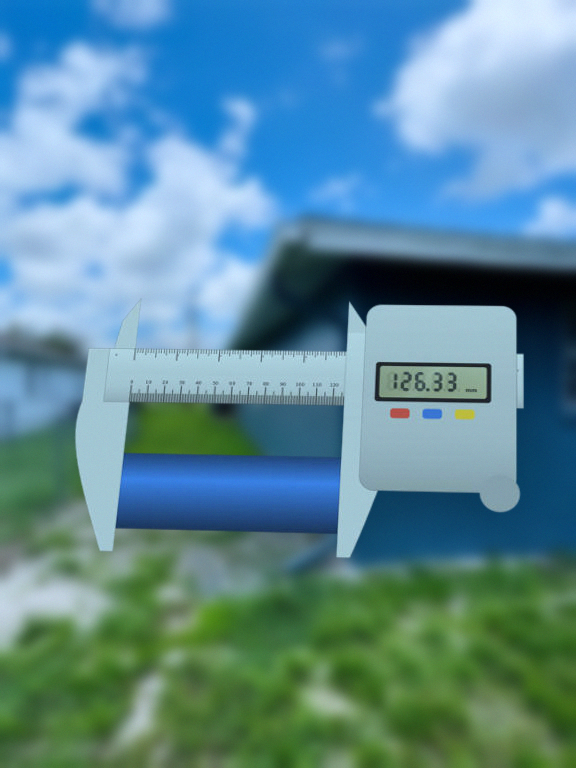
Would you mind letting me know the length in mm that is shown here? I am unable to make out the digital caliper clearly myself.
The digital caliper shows 126.33 mm
